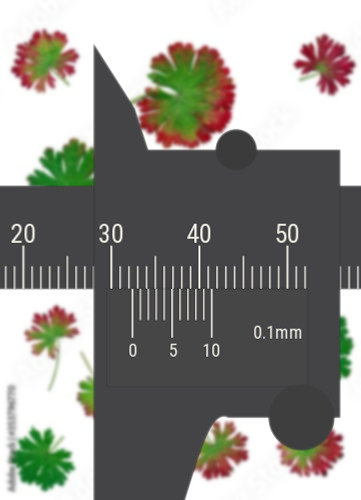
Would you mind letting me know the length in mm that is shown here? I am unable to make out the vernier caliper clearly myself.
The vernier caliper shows 32.4 mm
